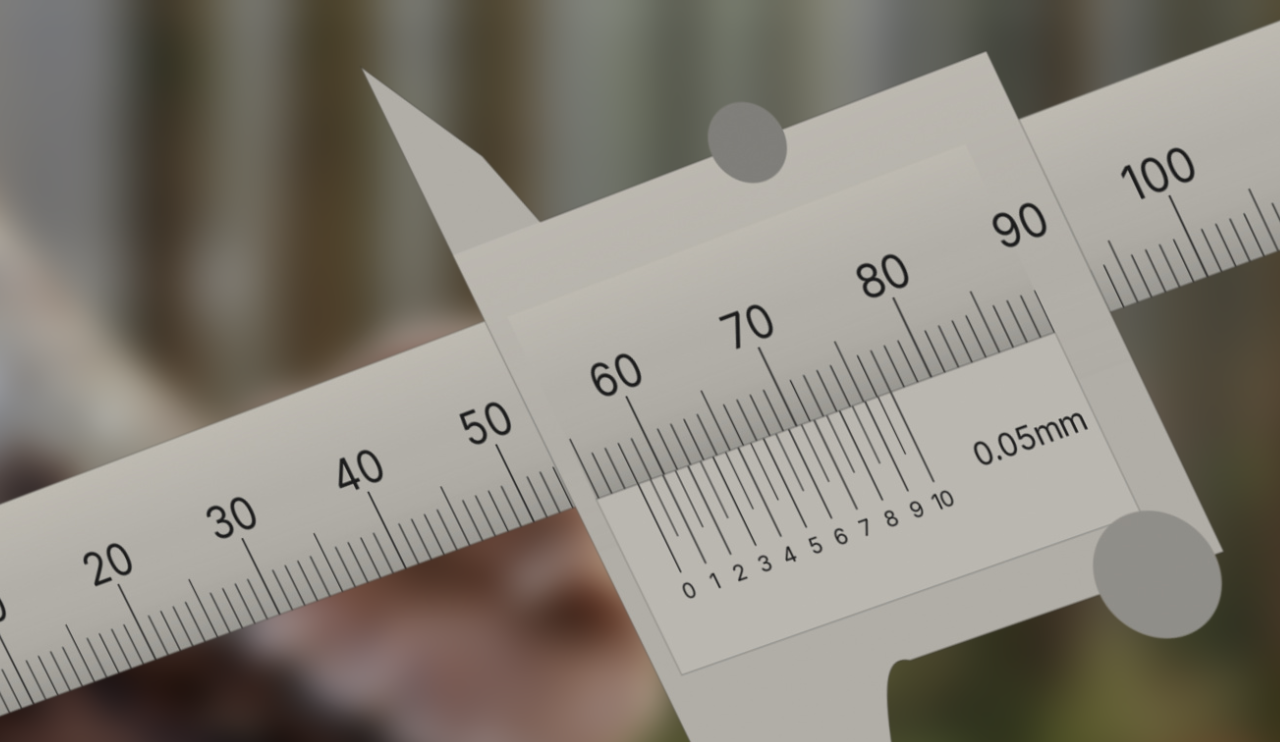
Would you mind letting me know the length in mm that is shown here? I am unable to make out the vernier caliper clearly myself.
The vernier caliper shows 58.0 mm
